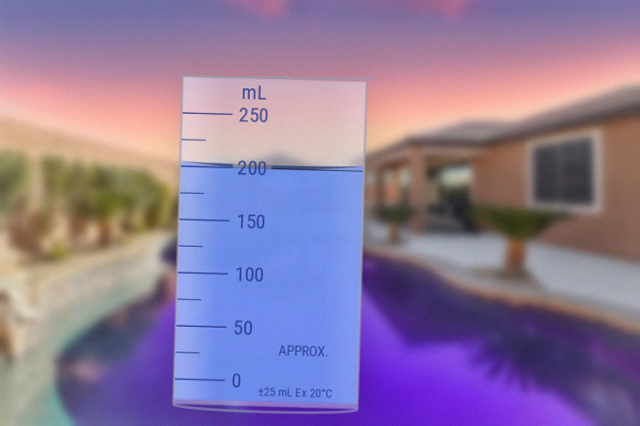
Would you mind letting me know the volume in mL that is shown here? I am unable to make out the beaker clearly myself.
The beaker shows 200 mL
